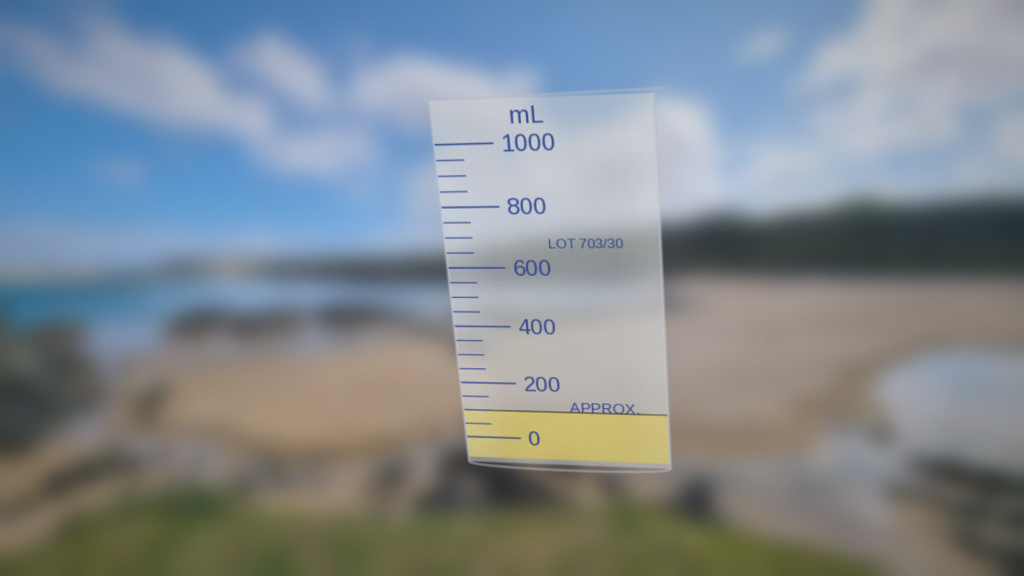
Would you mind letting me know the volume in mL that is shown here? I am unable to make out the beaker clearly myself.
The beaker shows 100 mL
